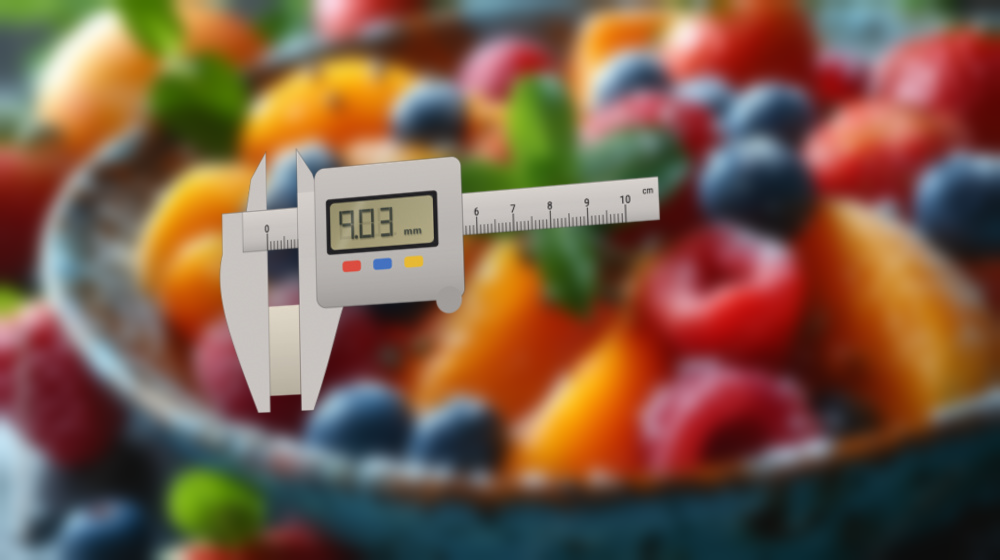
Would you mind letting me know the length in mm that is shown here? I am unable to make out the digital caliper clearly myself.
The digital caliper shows 9.03 mm
